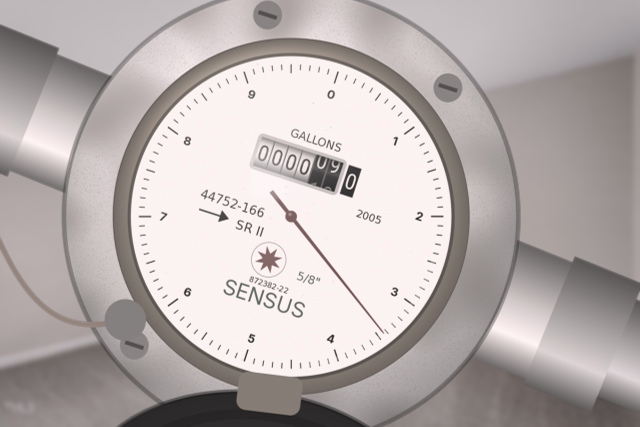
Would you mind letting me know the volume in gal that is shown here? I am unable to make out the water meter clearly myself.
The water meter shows 93.4 gal
